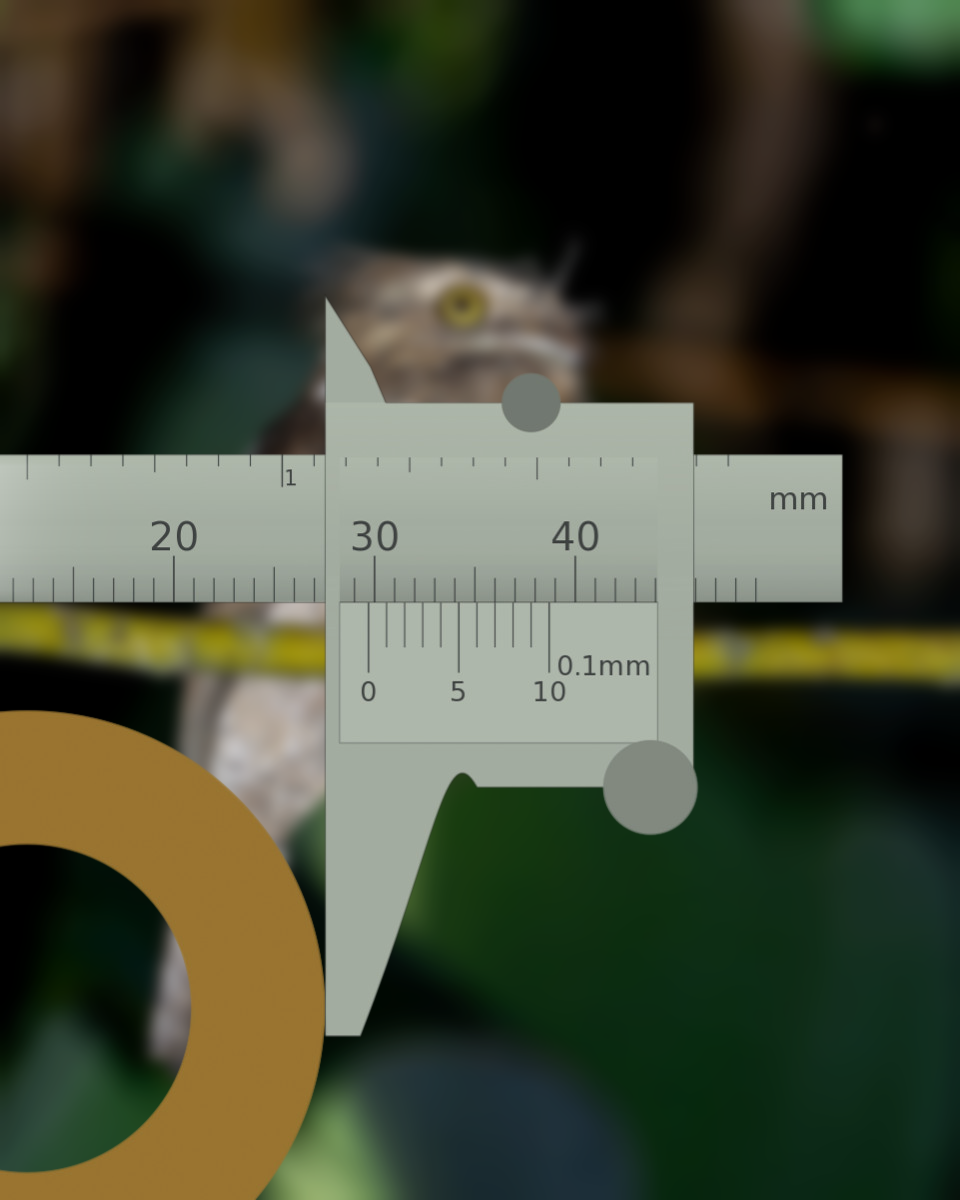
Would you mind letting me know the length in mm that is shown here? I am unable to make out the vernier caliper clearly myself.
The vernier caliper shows 29.7 mm
